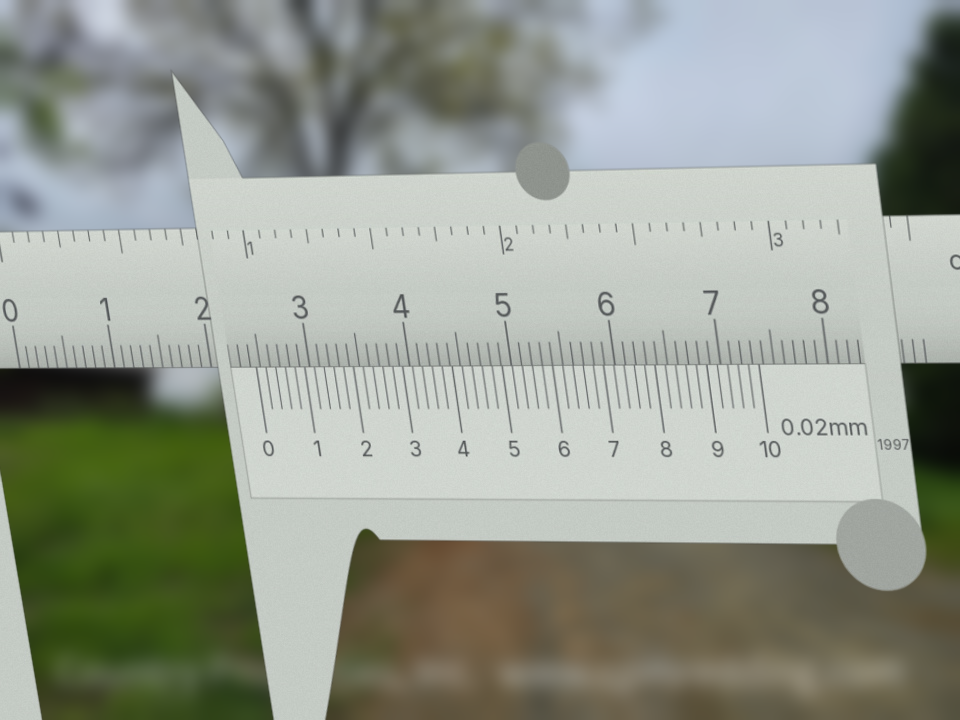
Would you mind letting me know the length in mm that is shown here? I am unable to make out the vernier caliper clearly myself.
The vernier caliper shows 24.6 mm
